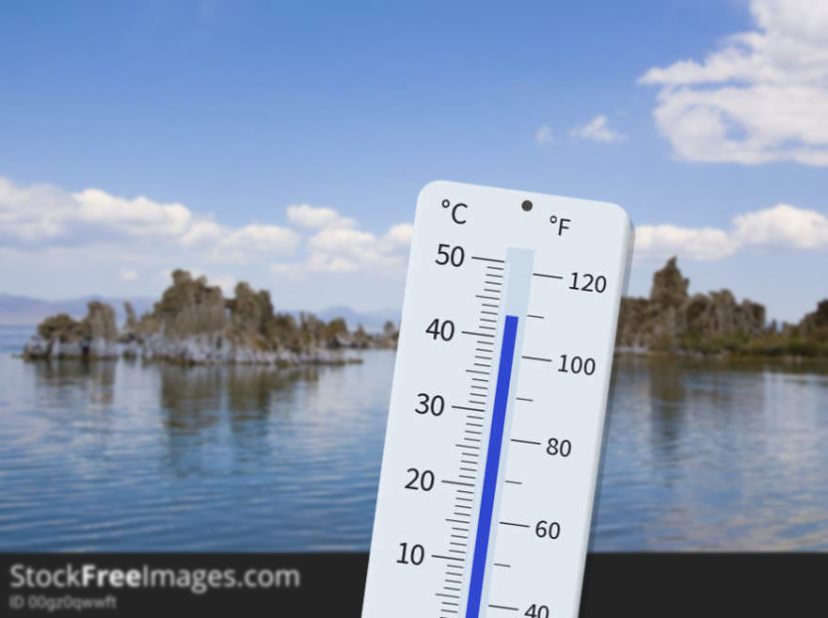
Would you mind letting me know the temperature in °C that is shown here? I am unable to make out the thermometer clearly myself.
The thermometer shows 43 °C
